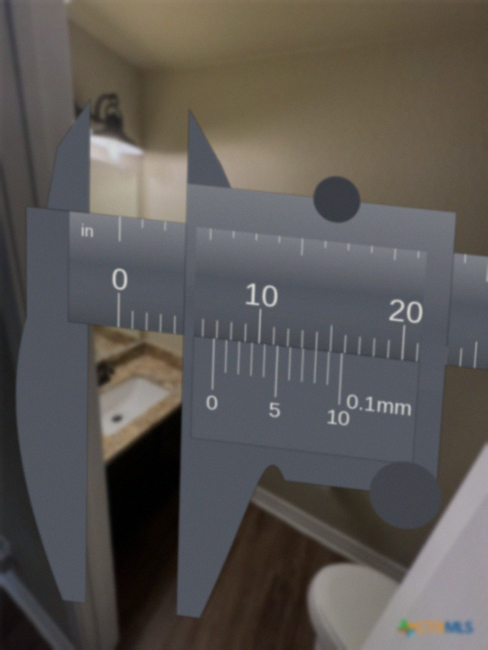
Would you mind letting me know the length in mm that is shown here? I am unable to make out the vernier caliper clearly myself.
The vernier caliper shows 6.8 mm
